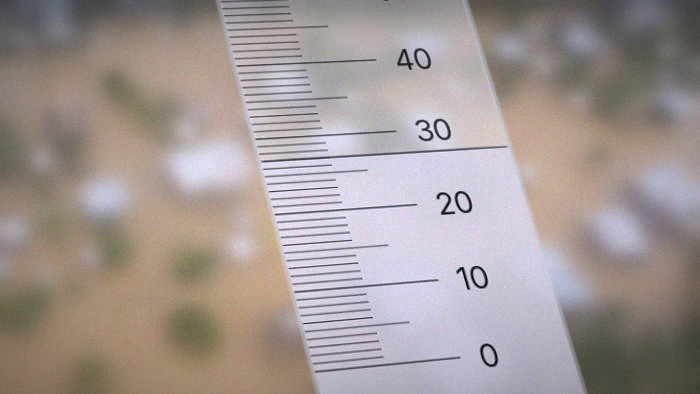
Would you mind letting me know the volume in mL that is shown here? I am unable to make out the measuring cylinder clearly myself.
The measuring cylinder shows 27 mL
